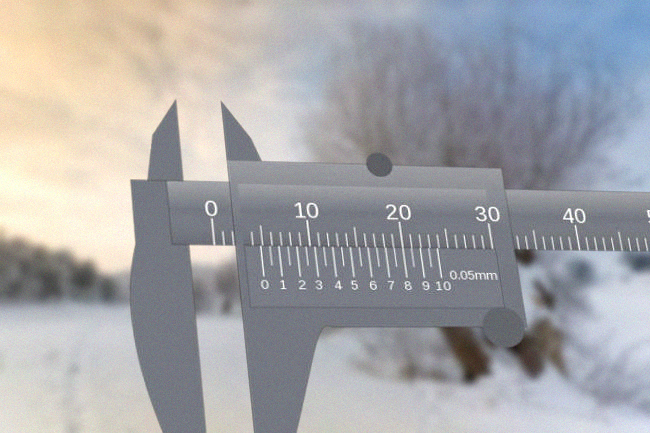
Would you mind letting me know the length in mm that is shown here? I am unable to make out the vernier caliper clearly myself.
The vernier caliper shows 4.8 mm
